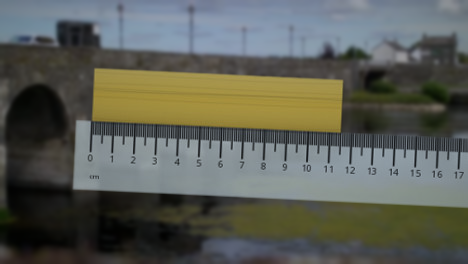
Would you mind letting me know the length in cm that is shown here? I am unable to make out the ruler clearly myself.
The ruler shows 11.5 cm
